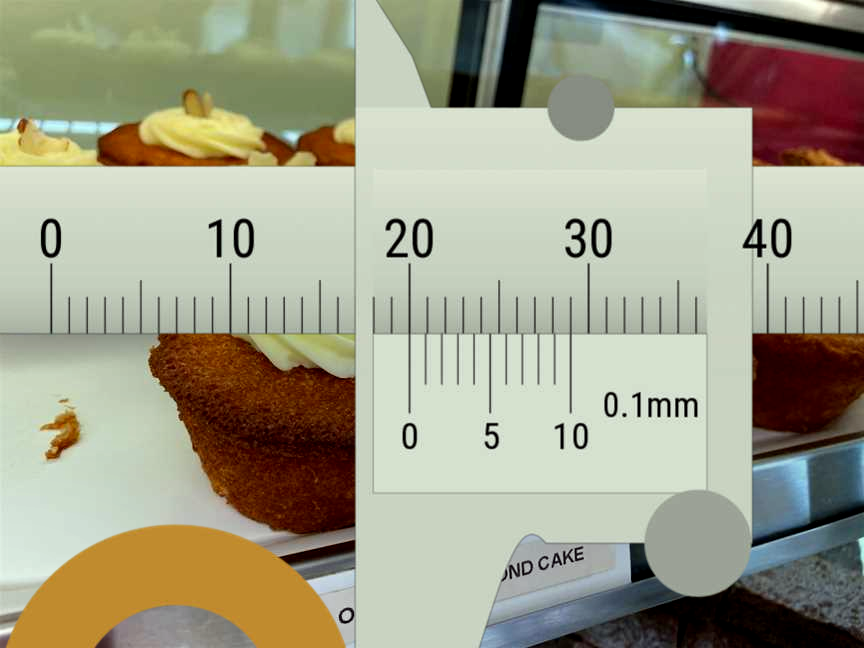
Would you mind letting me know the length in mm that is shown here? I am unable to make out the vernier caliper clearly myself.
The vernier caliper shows 20.0 mm
